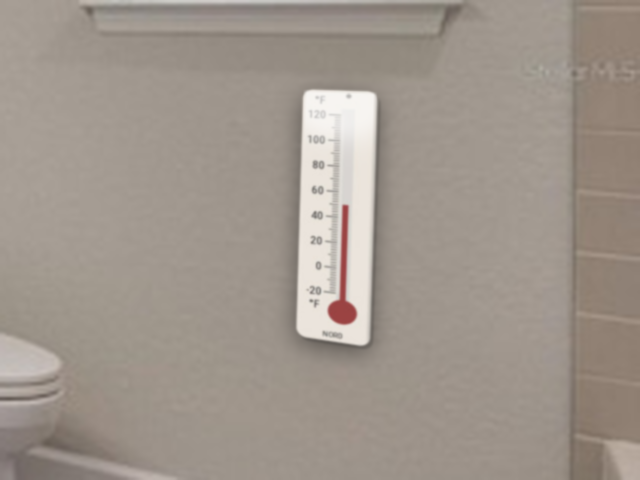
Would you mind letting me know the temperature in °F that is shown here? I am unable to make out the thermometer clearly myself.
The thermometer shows 50 °F
